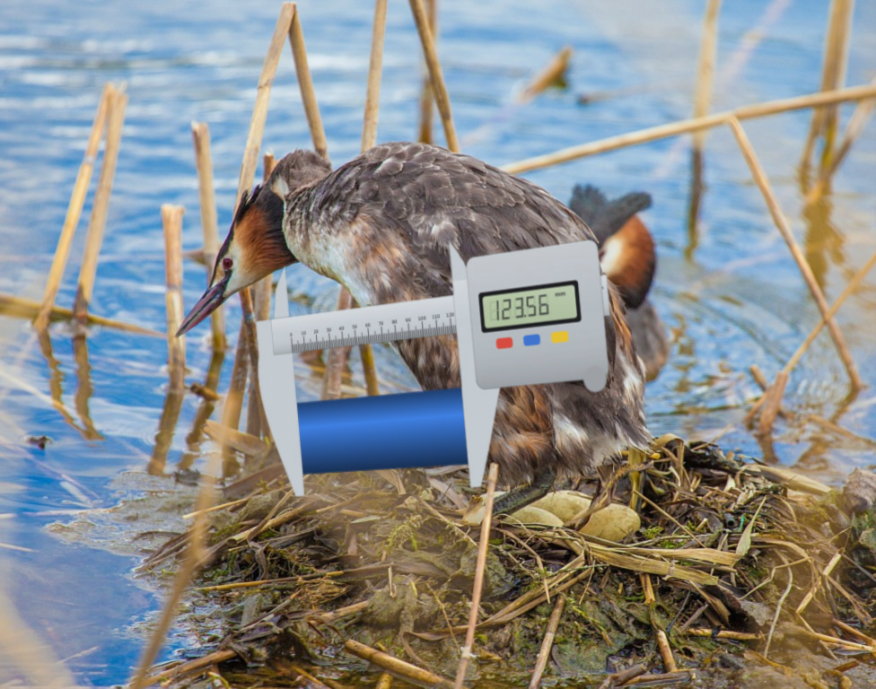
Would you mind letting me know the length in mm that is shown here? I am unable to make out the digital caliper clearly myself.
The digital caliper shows 123.56 mm
